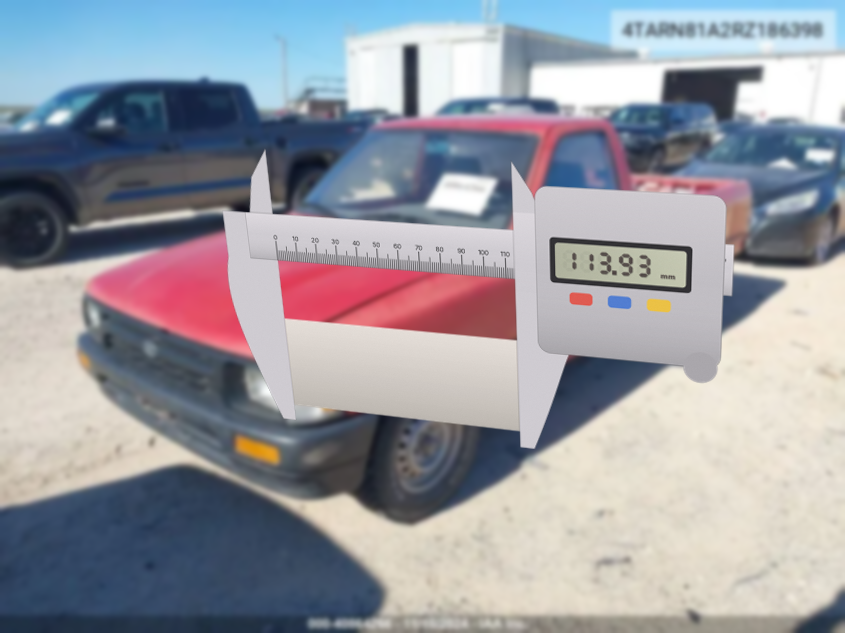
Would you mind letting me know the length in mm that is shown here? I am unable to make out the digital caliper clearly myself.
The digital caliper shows 113.93 mm
